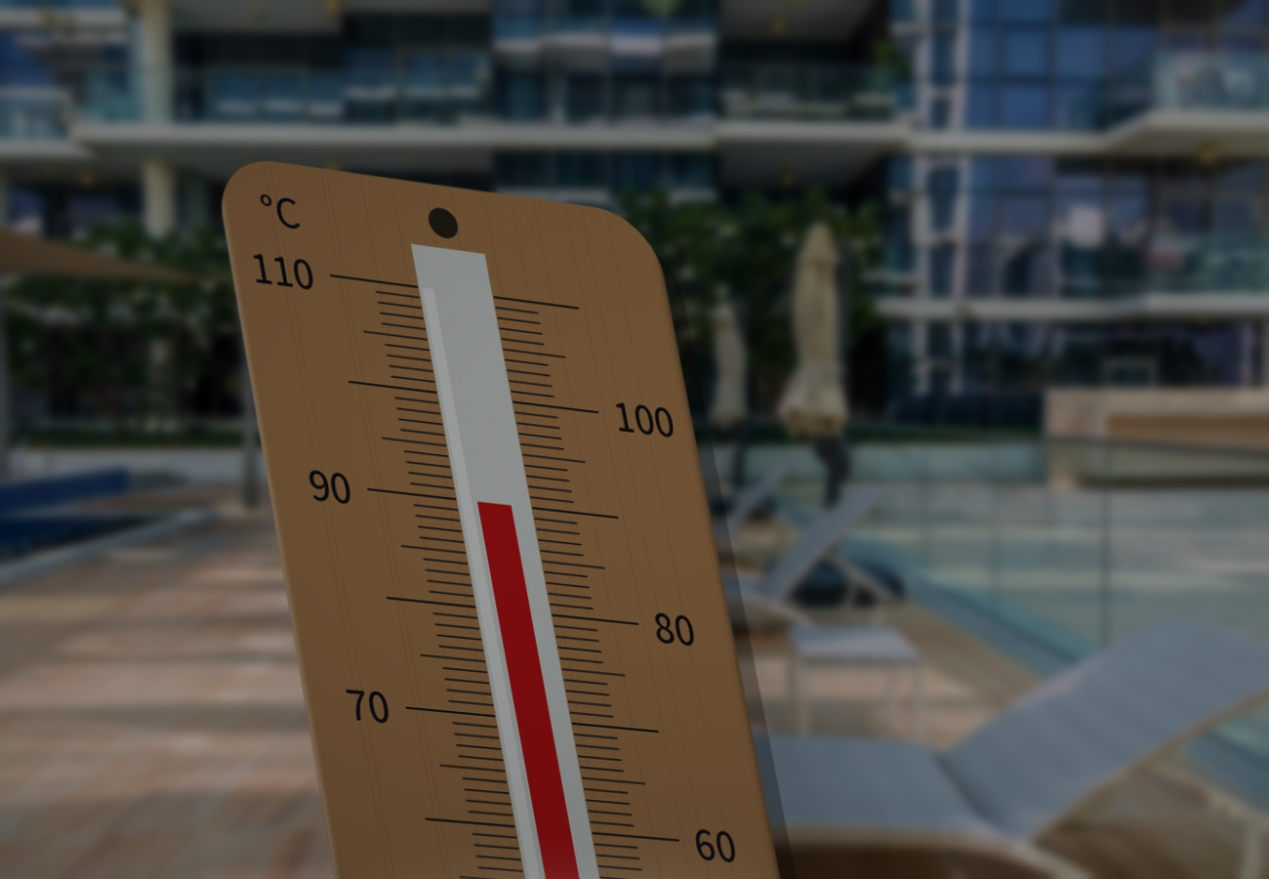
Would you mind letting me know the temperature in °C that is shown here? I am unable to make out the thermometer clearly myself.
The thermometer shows 90 °C
